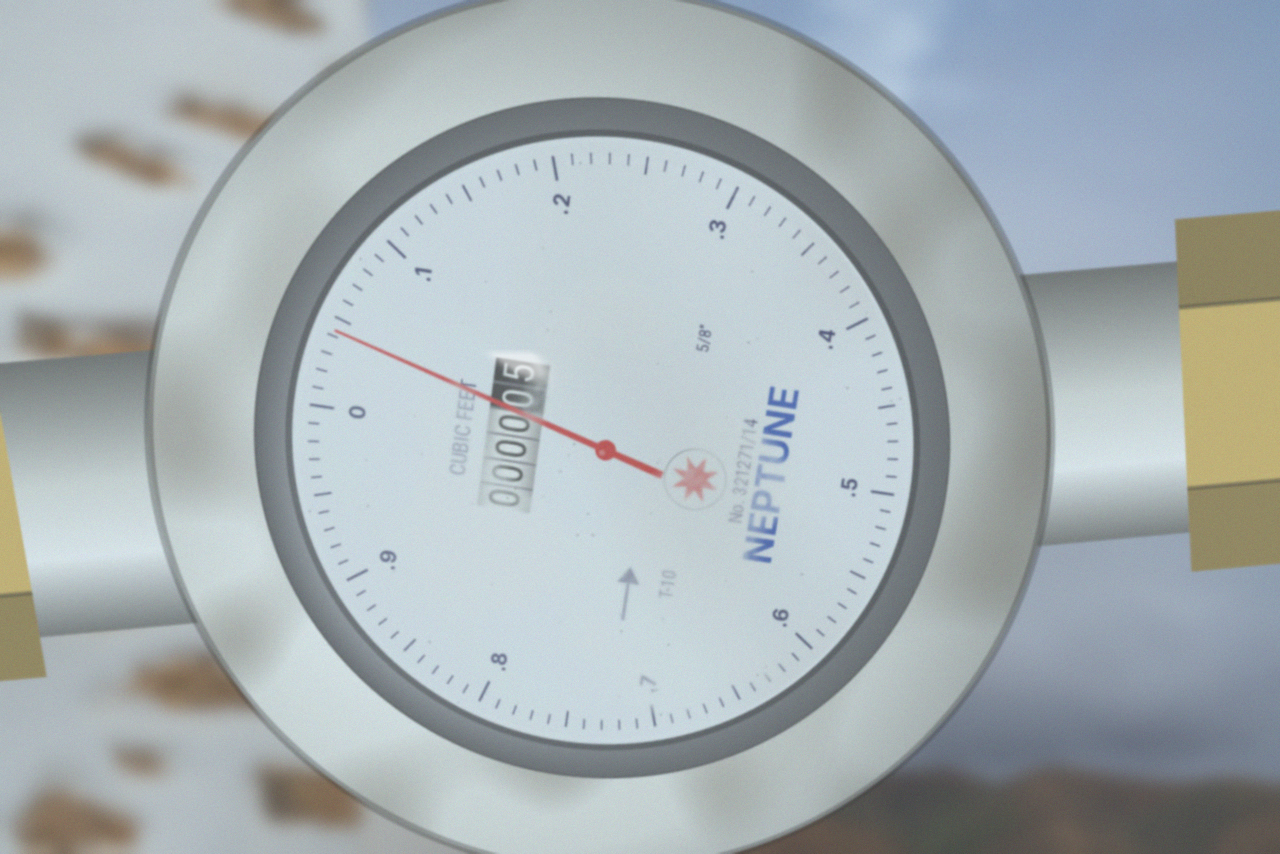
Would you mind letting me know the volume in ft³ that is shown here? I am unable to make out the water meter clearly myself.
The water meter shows 5.04 ft³
